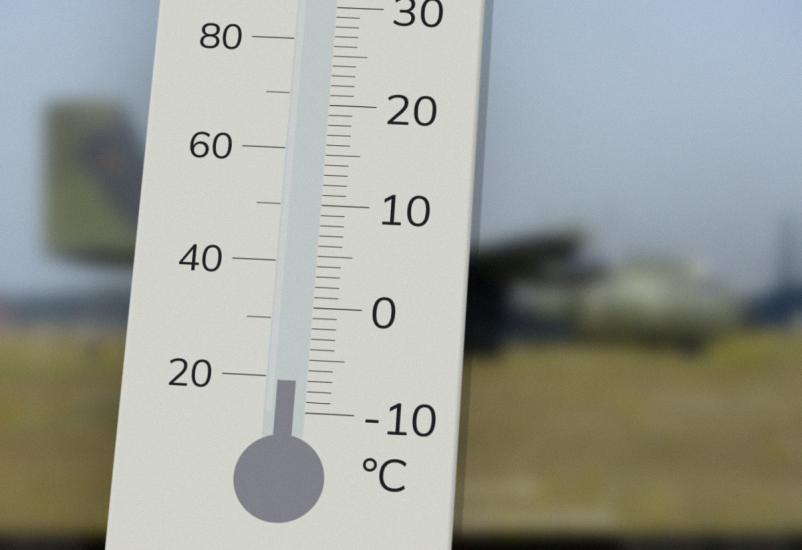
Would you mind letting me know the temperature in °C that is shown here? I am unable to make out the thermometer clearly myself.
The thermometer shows -7 °C
